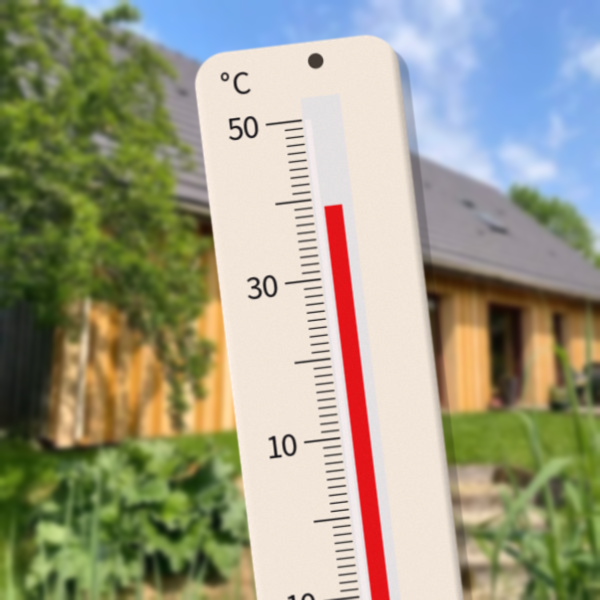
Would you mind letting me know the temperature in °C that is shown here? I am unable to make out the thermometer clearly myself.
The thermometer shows 39 °C
